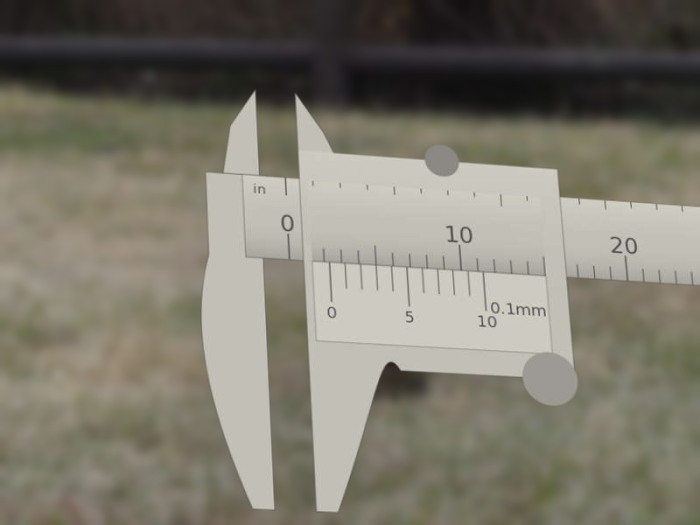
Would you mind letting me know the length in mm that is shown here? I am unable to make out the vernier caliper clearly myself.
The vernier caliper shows 2.3 mm
